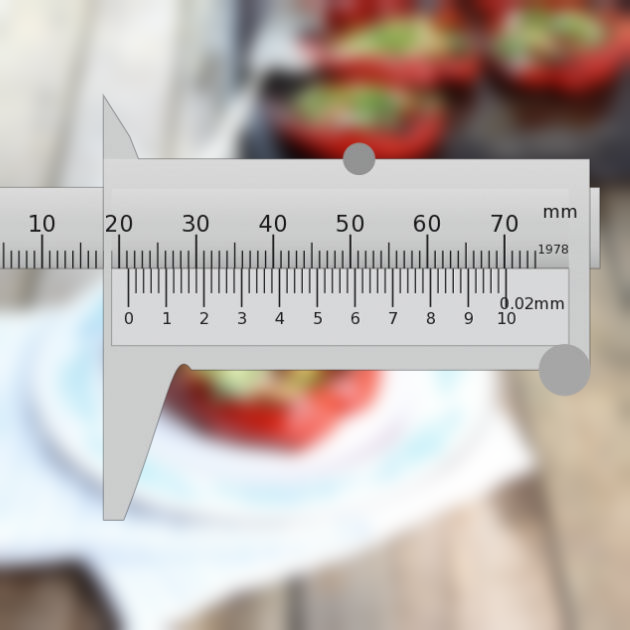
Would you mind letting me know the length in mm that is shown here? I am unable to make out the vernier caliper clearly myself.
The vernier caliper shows 21.2 mm
